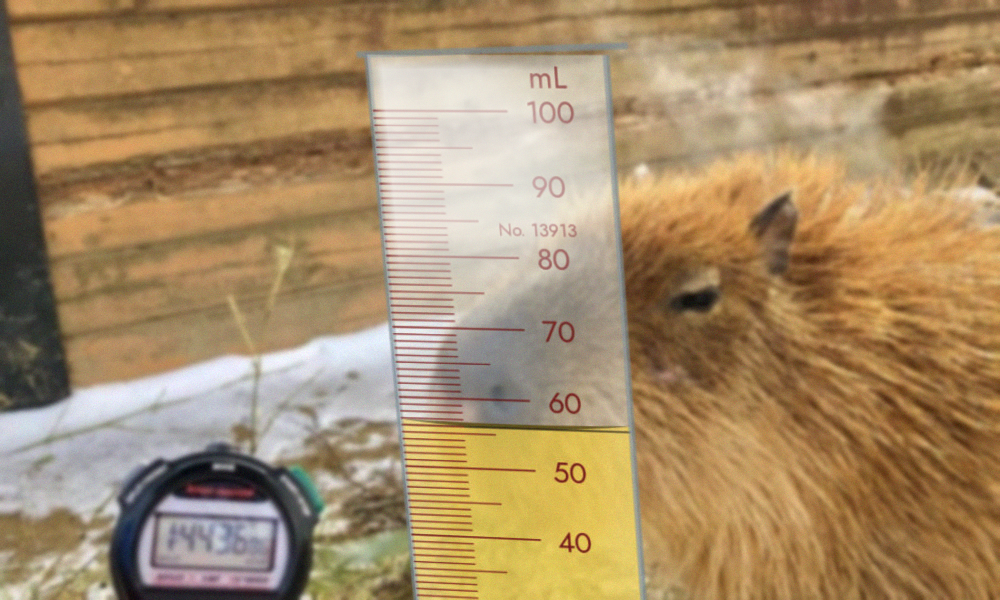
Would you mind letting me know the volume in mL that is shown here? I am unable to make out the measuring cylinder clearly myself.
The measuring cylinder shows 56 mL
